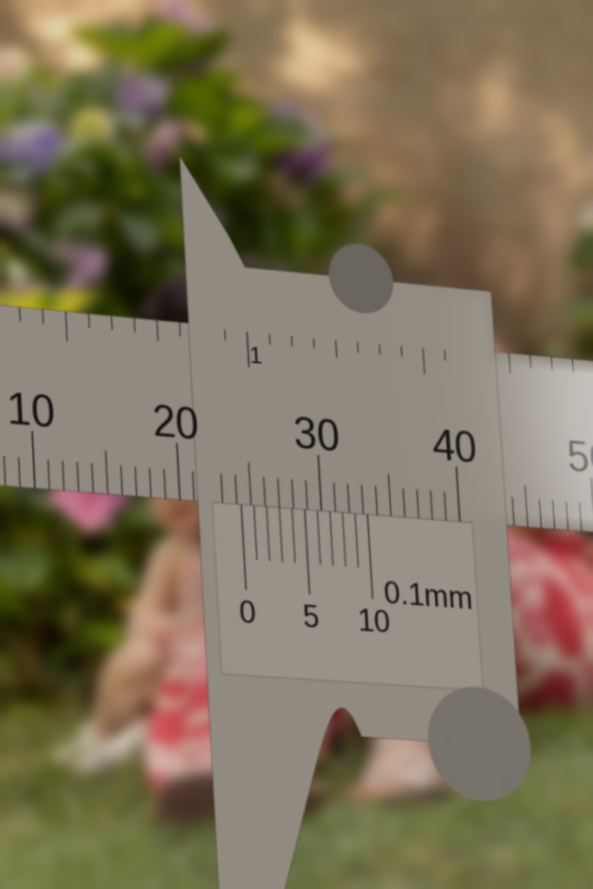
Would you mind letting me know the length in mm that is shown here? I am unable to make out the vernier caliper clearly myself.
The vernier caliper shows 24.3 mm
